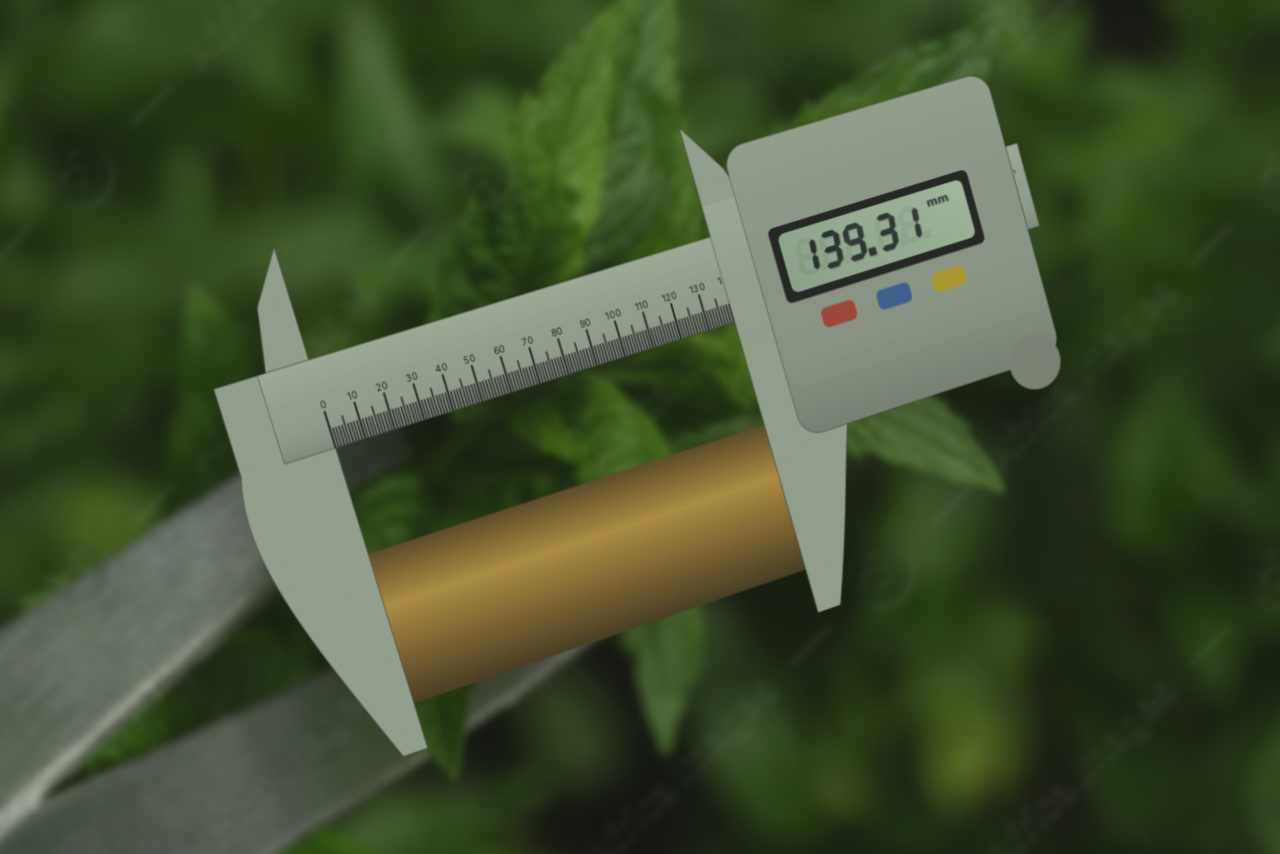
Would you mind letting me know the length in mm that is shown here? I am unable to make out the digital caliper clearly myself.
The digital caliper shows 139.31 mm
